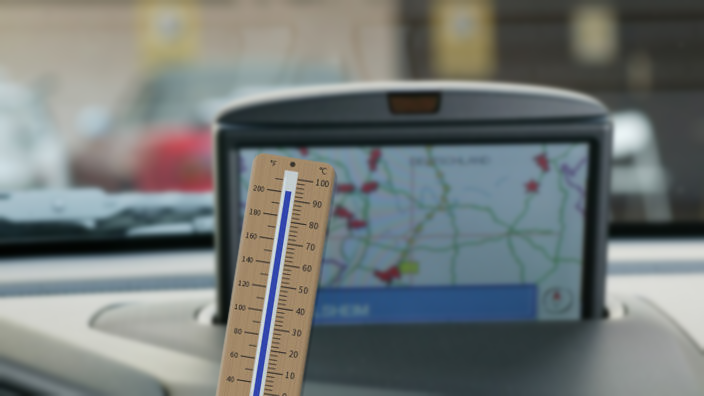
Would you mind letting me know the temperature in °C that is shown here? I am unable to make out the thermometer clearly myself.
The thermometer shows 94 °C
